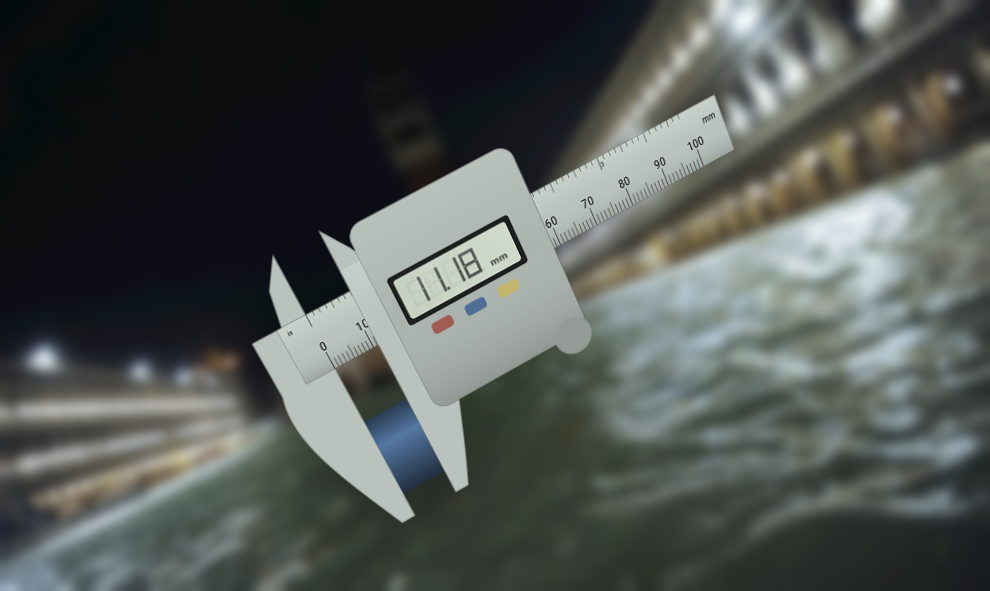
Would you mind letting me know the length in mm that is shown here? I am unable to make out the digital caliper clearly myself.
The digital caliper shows 11.18 mm
